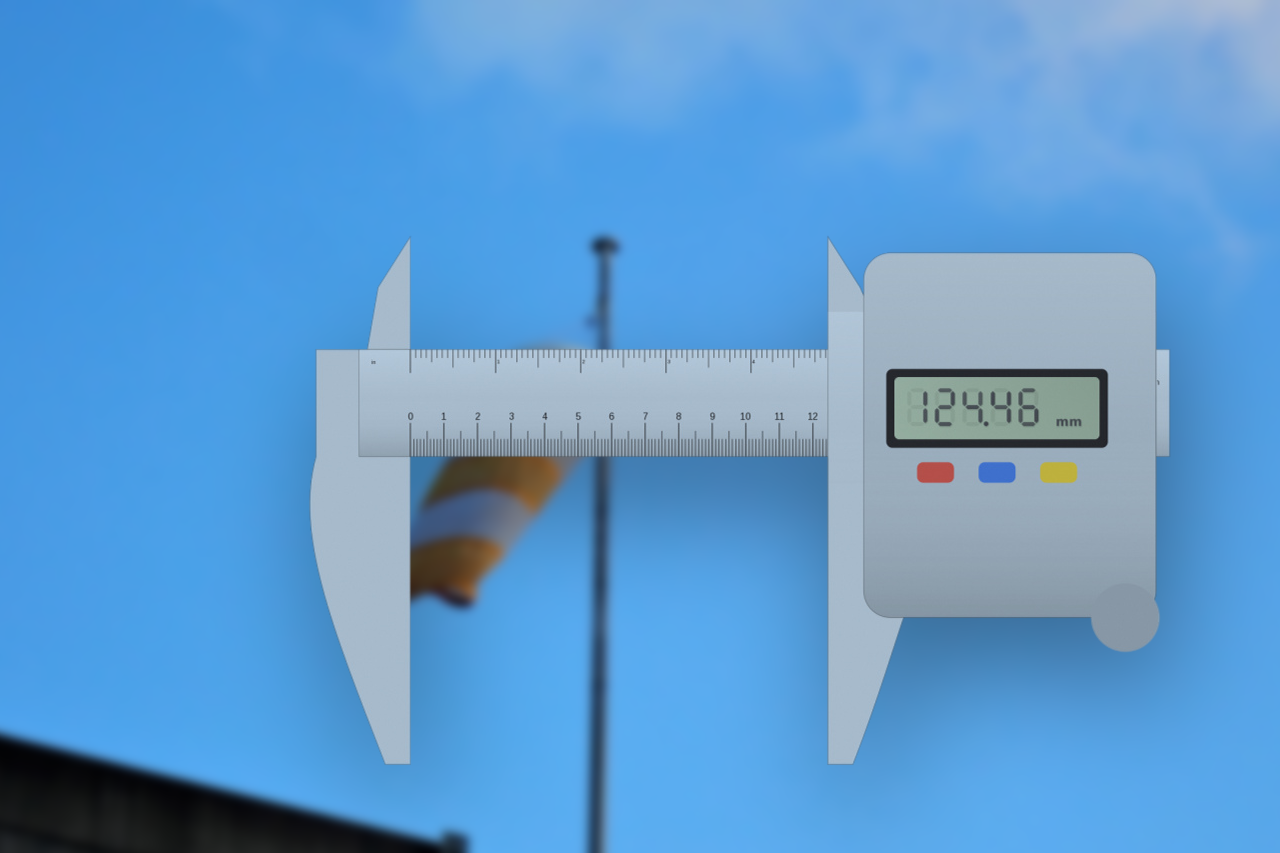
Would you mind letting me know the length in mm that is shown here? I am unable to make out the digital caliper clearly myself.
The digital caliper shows 124.46 mm
